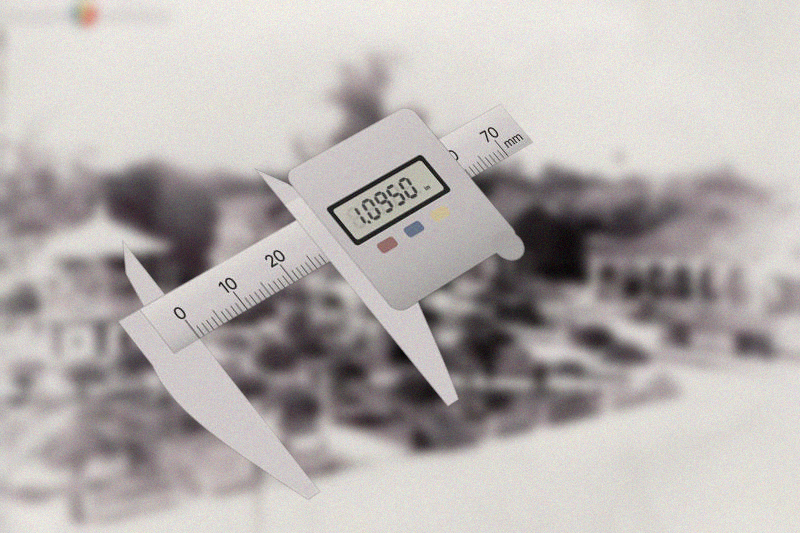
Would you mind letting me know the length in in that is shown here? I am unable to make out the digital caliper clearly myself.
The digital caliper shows 1.0950 in
